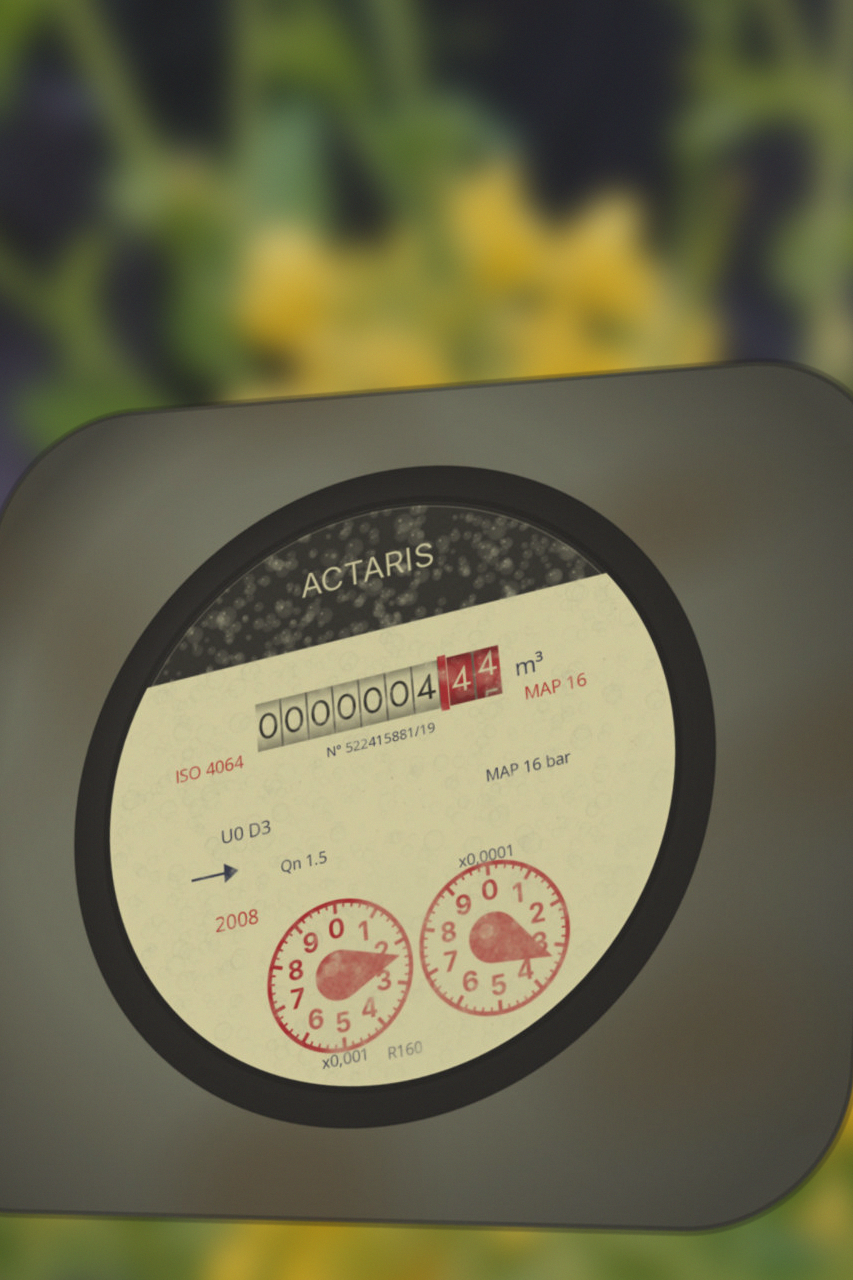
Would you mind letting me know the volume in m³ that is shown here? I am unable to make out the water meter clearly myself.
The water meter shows 4.4423 m³
